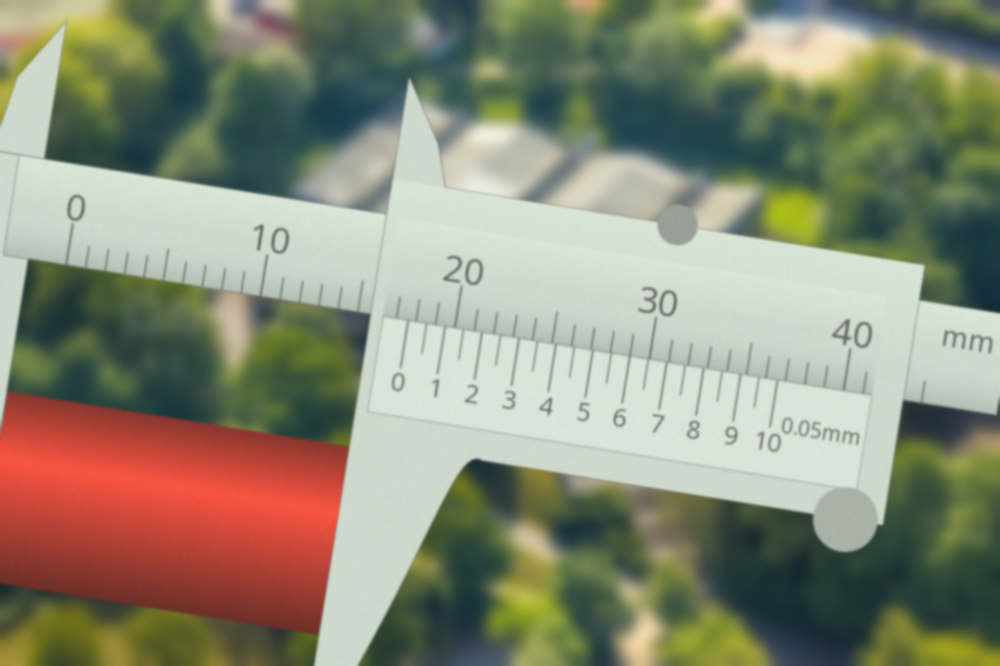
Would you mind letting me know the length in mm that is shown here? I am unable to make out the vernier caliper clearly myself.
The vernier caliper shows 17.6 mm
